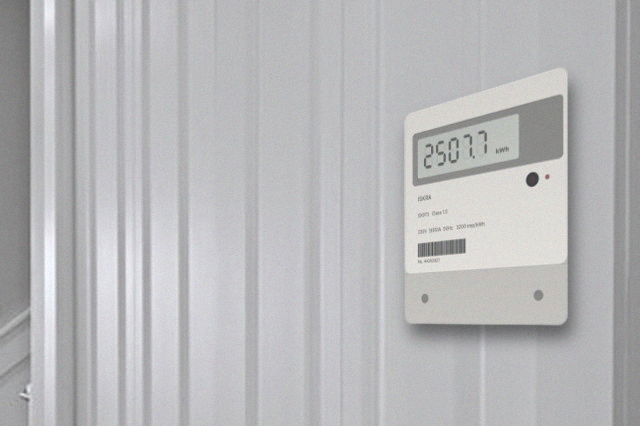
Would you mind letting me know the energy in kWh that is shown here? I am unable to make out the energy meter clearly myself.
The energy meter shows 2507.7 kWh
